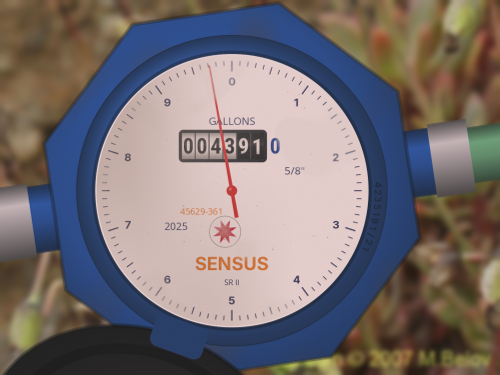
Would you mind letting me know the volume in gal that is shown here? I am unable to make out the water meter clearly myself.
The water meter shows 43909.7 gal
